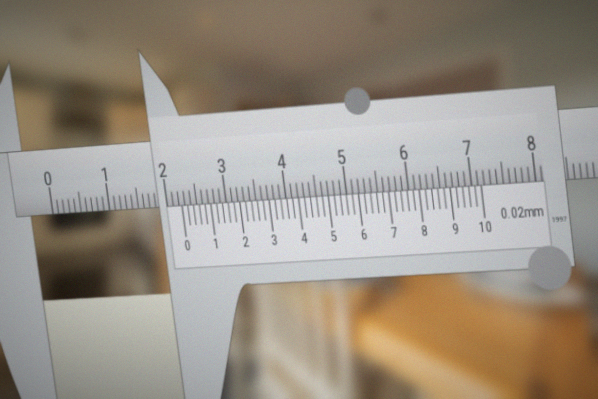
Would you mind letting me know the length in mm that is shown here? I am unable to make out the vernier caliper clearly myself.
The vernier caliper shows 22.5 mm
